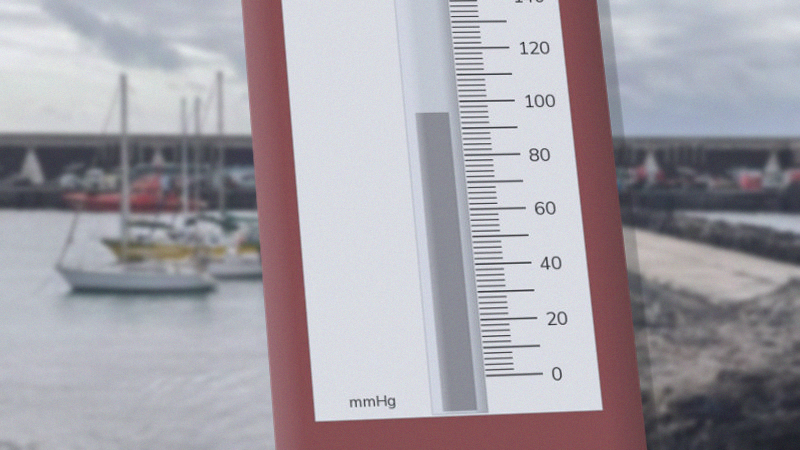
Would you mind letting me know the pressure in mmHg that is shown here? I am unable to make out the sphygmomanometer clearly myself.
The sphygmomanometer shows 96 mmHg
